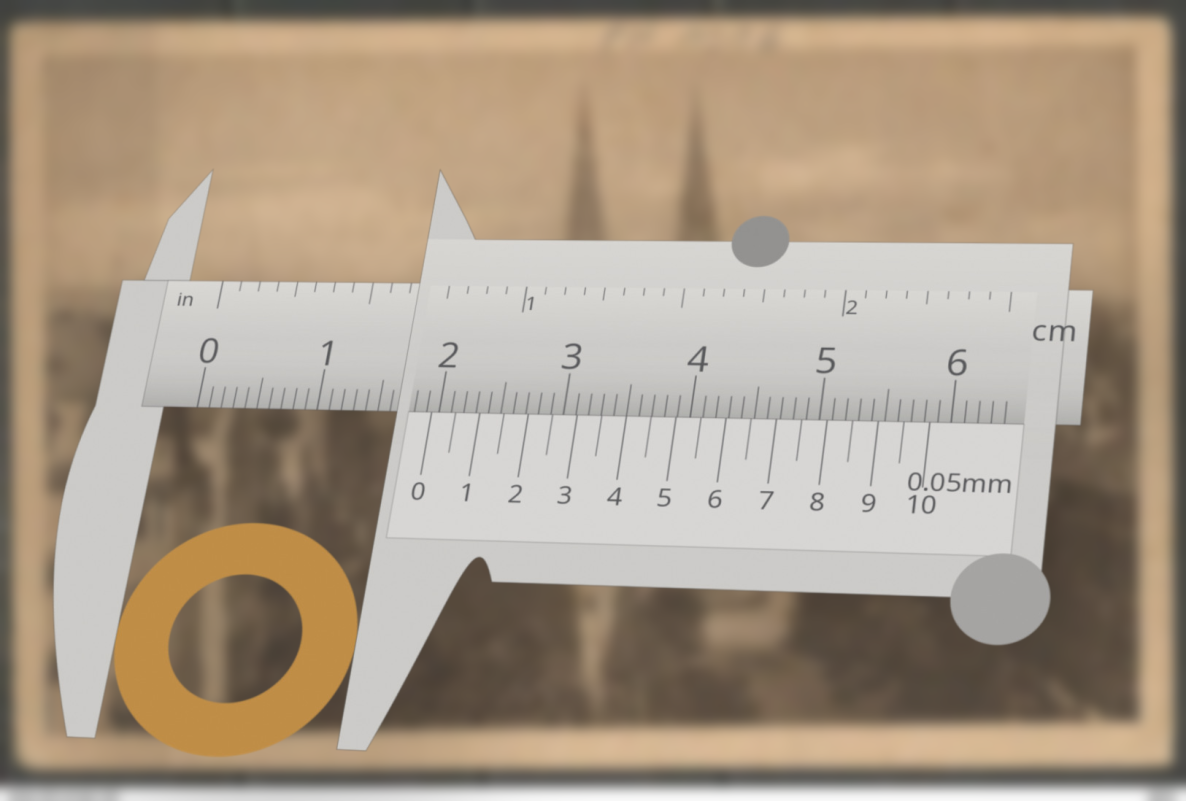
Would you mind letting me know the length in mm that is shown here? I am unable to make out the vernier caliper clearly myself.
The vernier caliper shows 19.4 mm
